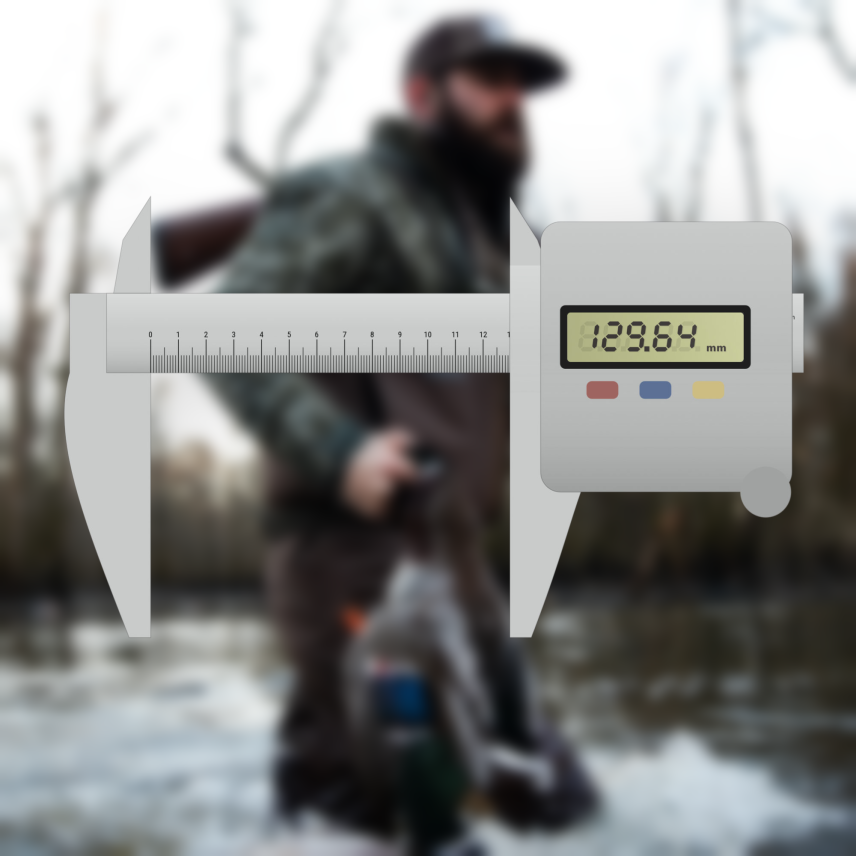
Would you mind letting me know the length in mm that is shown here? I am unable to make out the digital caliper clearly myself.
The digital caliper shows 129.64 mm
